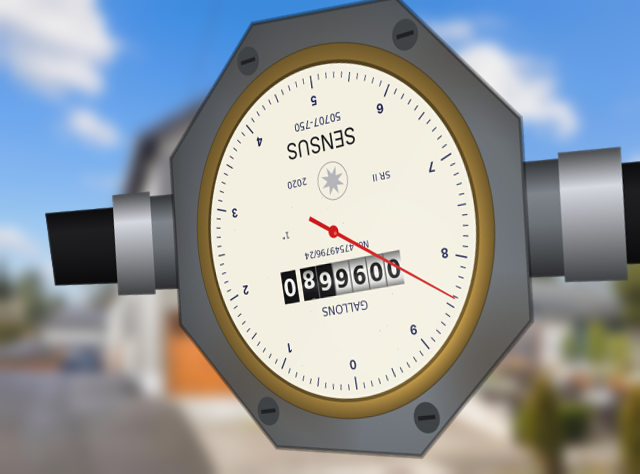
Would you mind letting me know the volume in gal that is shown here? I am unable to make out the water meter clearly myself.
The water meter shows 96678.4 gal
